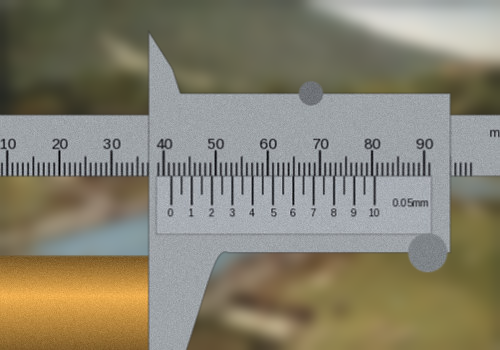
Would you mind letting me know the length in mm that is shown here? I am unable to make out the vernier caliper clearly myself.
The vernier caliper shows 41.5 mm
